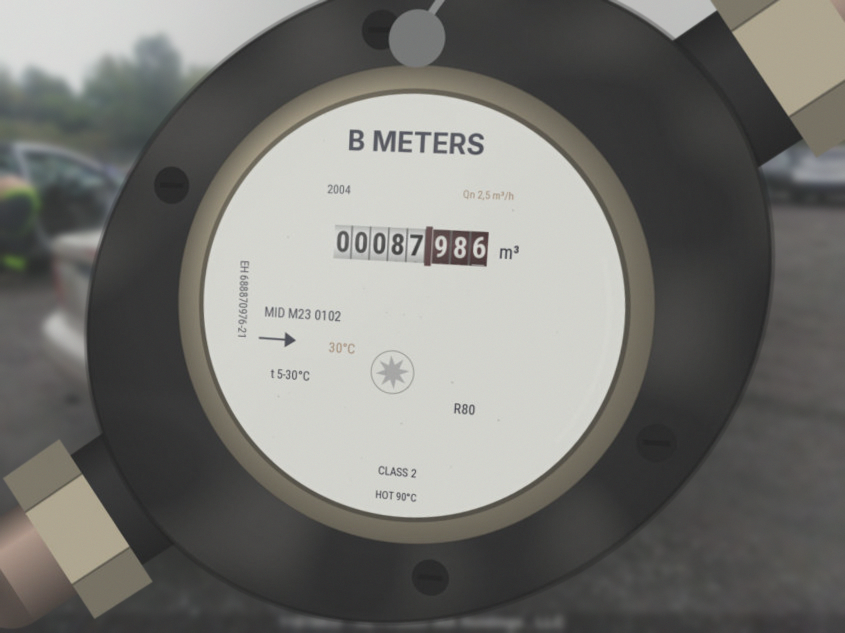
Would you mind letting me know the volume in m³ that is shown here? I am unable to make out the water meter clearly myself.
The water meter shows 87.986 m³
